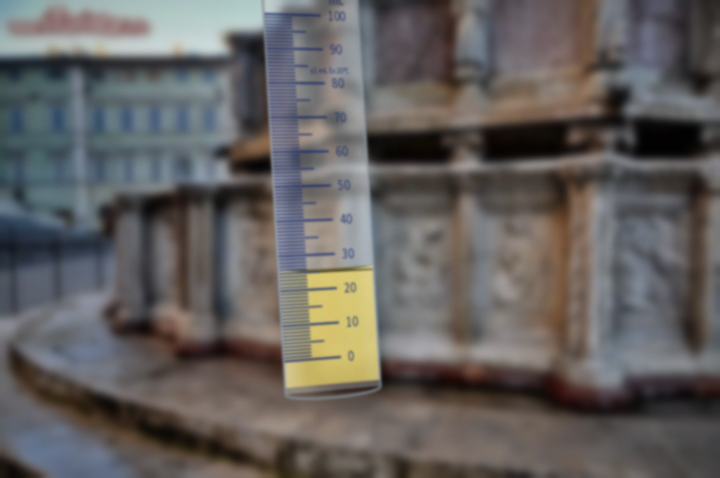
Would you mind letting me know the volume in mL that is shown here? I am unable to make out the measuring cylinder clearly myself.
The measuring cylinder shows 25 mL
